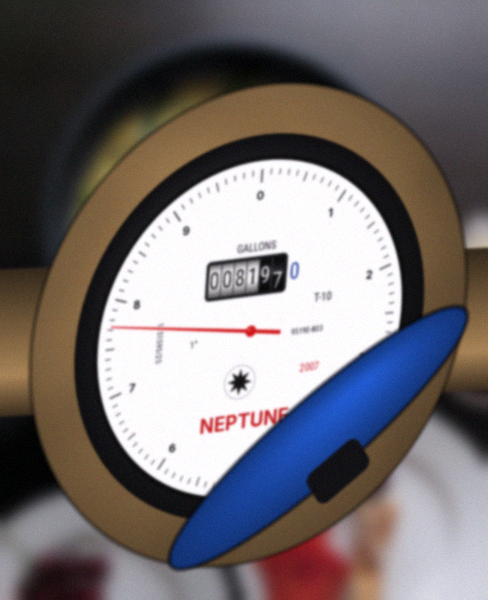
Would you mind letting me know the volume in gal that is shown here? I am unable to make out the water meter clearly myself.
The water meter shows 81967.7 gal
